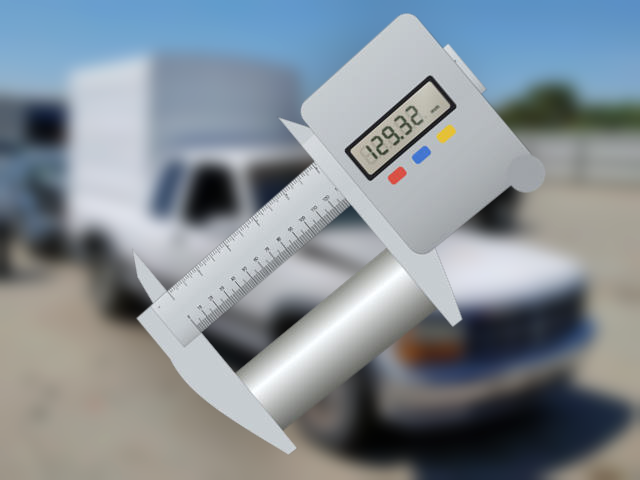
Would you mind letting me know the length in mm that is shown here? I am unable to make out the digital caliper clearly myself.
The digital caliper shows 129.32 mm
